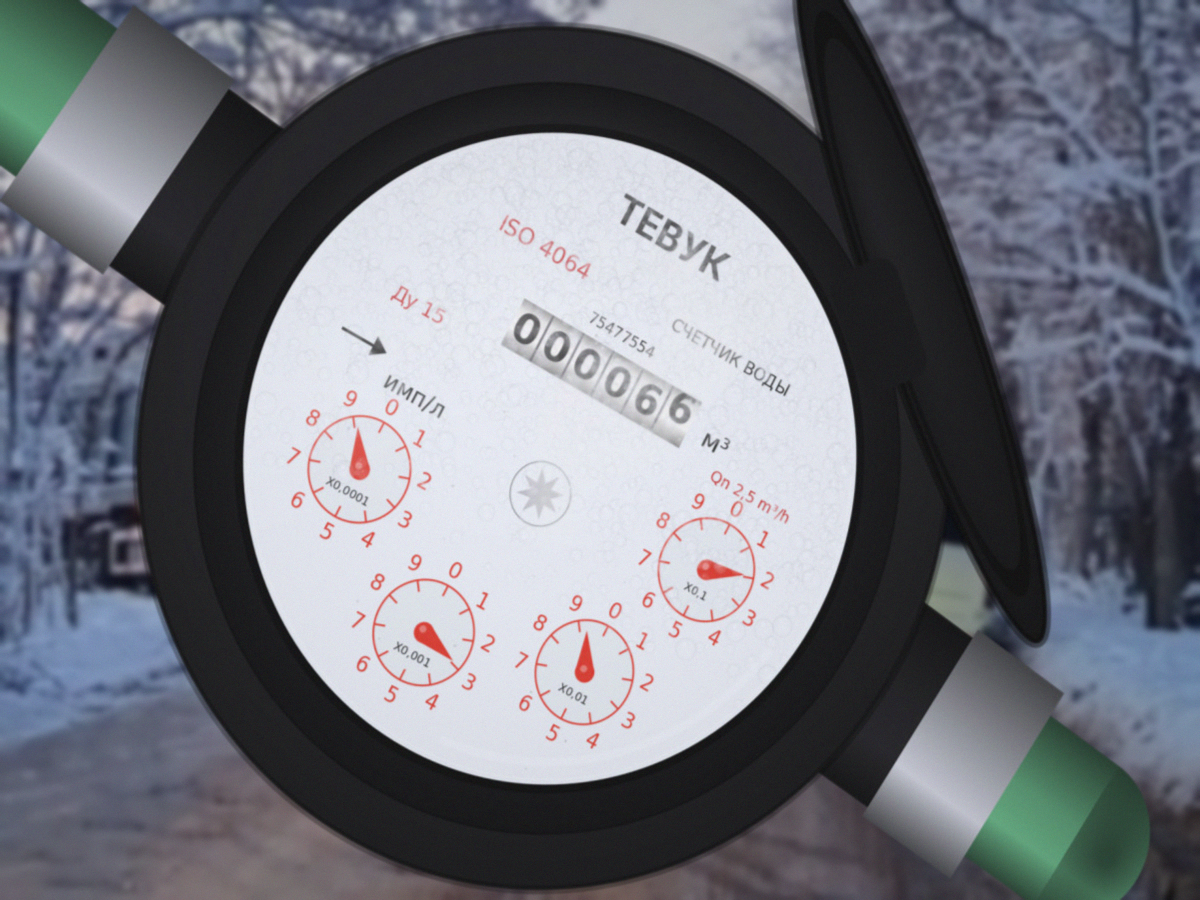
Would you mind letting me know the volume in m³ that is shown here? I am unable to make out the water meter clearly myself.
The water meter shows 66.1929 m³
